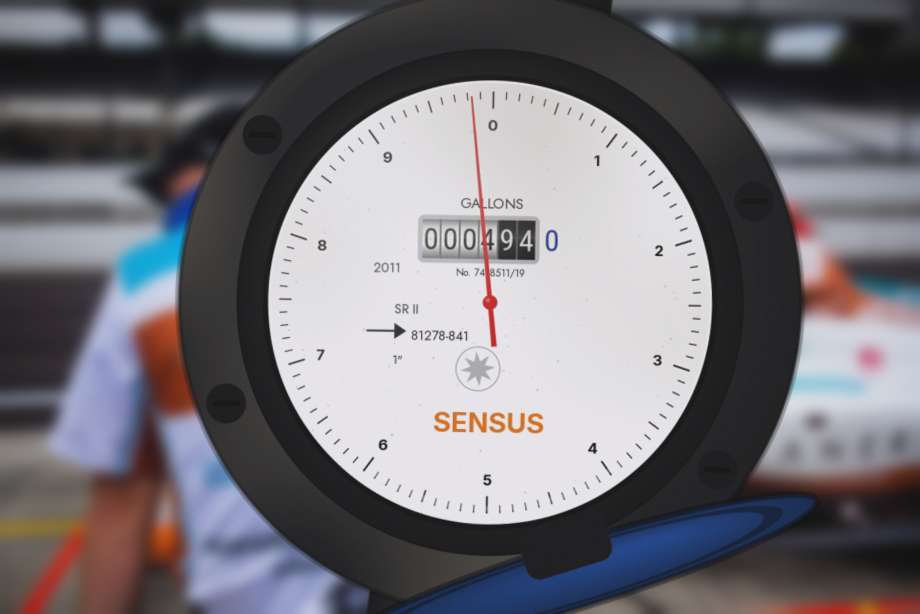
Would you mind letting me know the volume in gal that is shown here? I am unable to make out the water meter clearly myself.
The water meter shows 4939.8 gal
